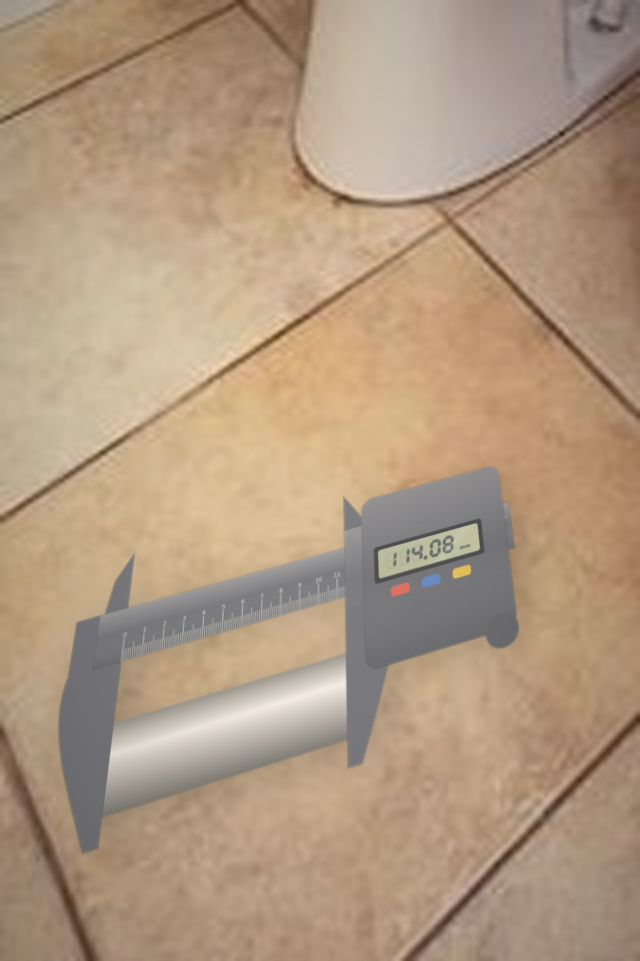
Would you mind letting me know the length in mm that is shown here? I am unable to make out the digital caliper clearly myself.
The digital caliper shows 114.08 mm
